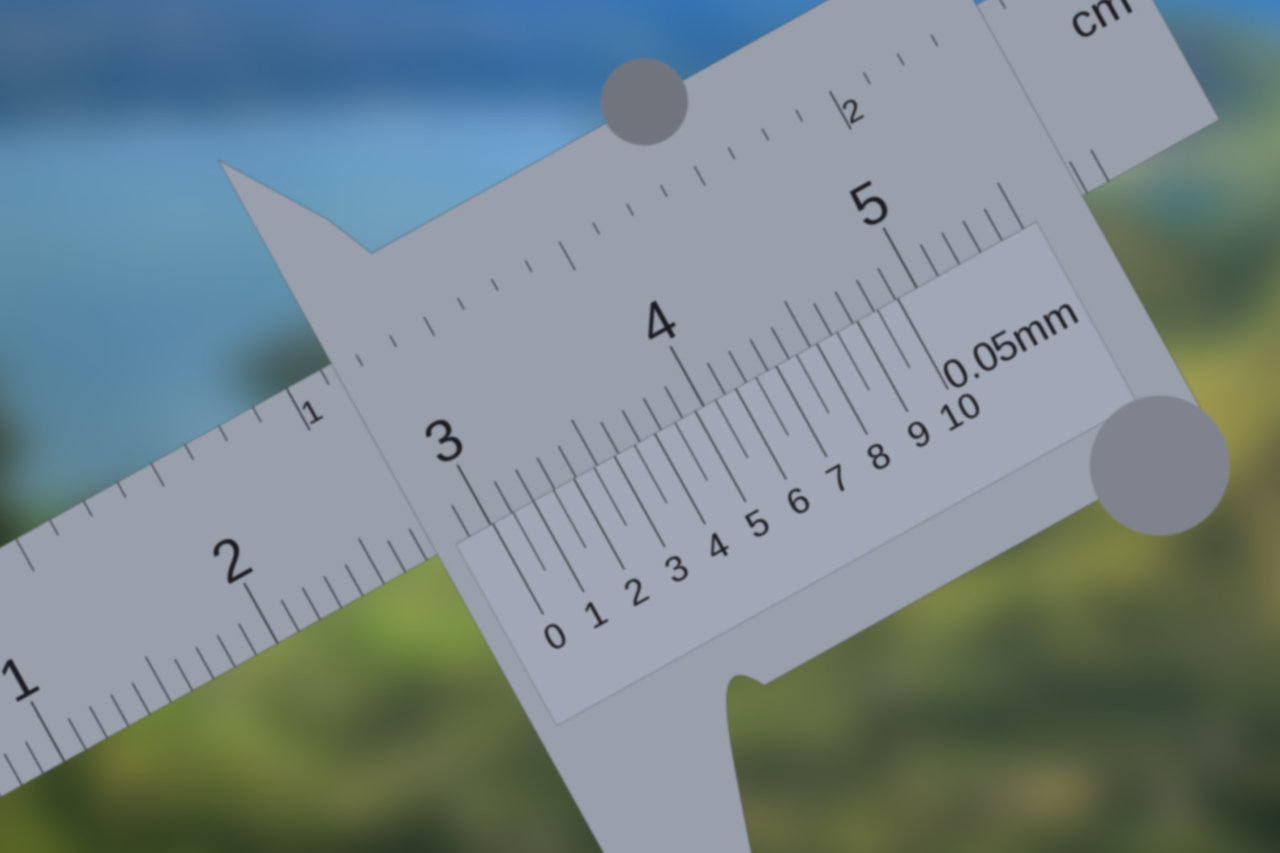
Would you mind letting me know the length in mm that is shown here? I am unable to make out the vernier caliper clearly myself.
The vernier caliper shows 30.1 mm
